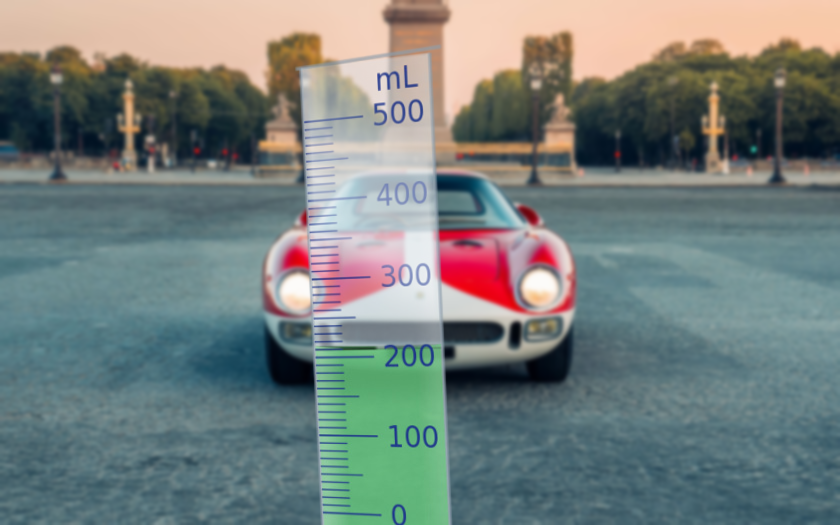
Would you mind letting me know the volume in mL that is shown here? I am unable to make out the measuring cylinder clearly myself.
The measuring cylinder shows 210 mL
